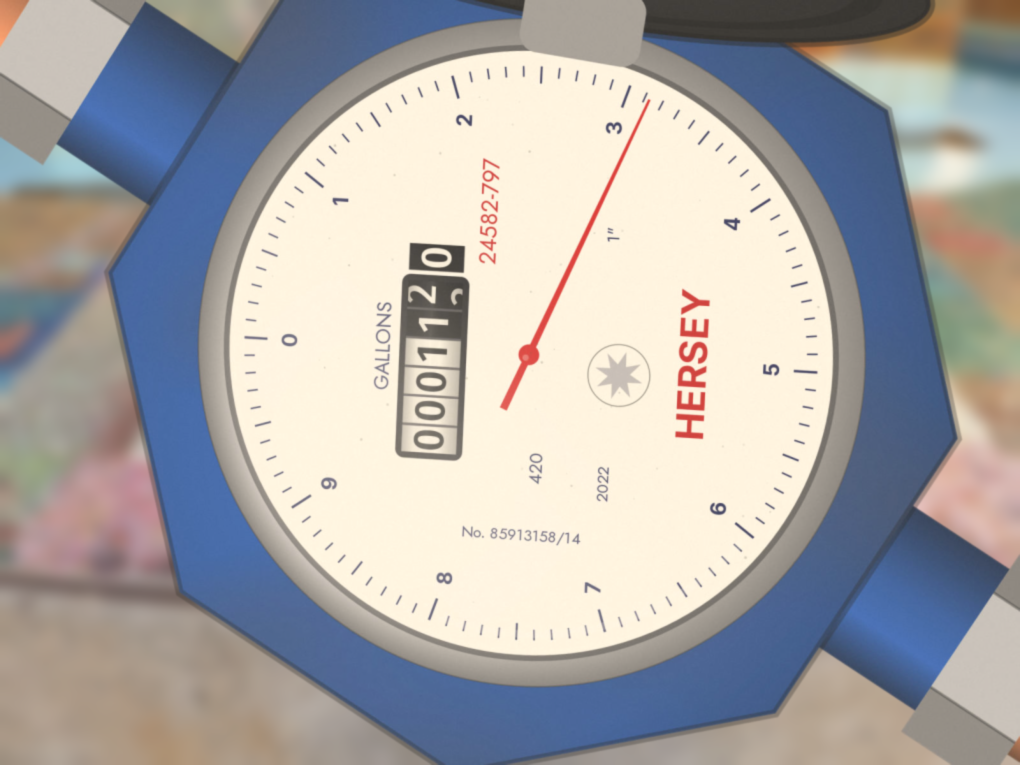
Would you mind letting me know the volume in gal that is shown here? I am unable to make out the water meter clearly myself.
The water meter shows 1123.1 gal
